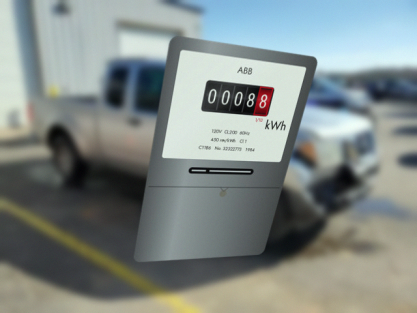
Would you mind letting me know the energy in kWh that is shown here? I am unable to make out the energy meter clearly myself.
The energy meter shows 8.8 kWh
